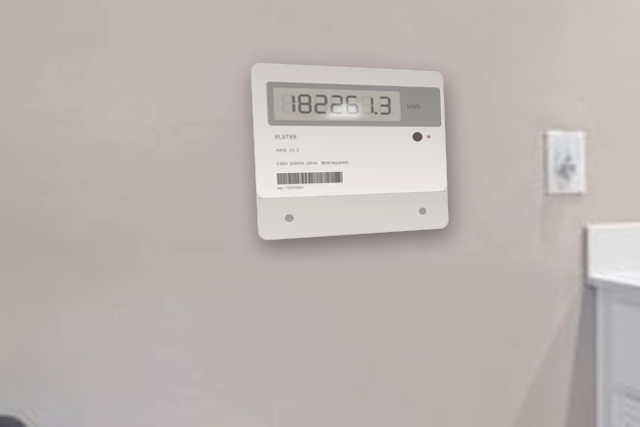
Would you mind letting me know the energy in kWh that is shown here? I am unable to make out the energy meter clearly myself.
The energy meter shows 182261.3 kWh
